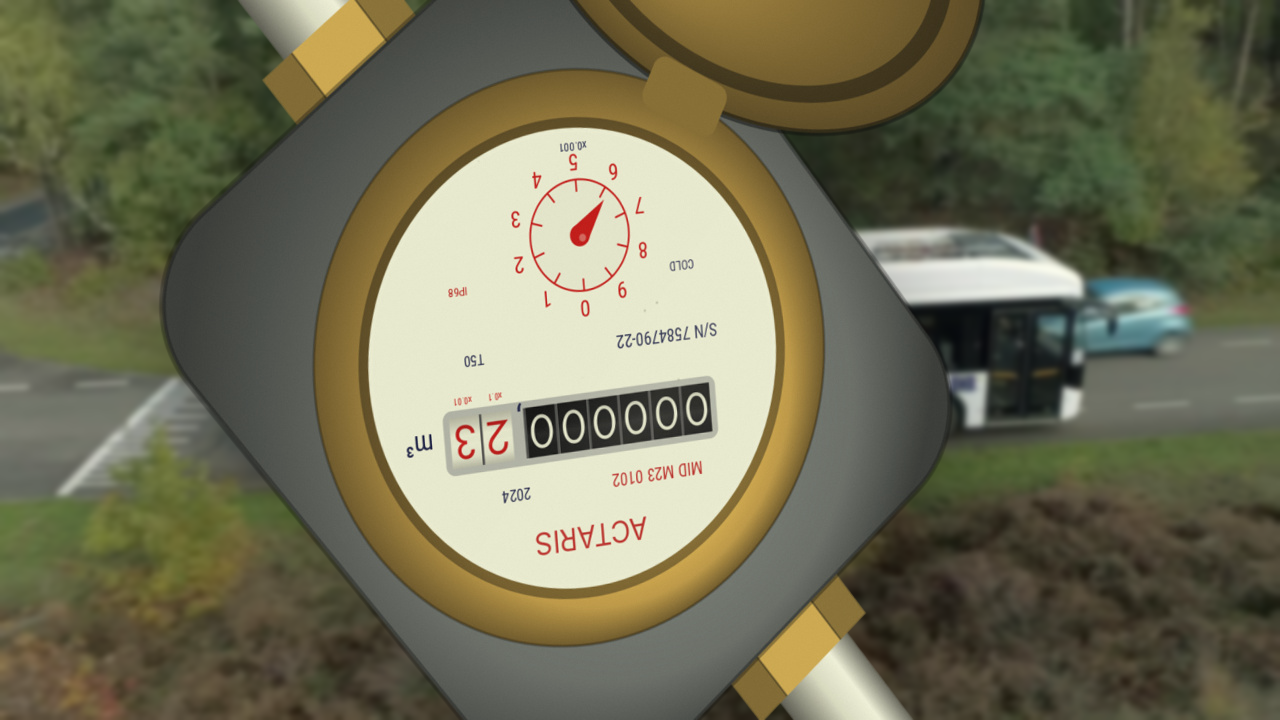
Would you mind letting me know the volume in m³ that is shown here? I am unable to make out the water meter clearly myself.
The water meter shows 0.236 m³
